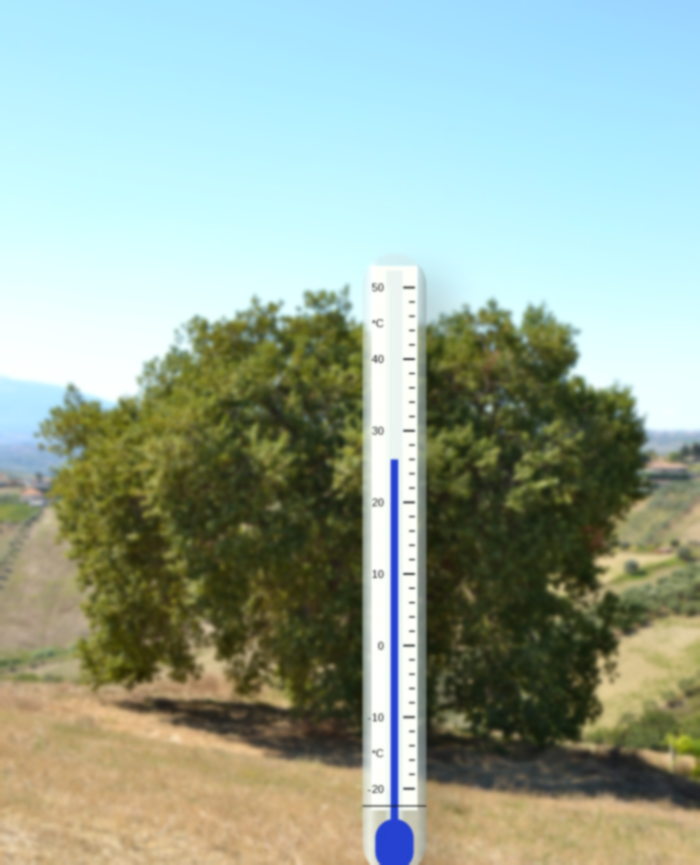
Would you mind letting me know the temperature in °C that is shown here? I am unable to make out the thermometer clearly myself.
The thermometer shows 26 °C
